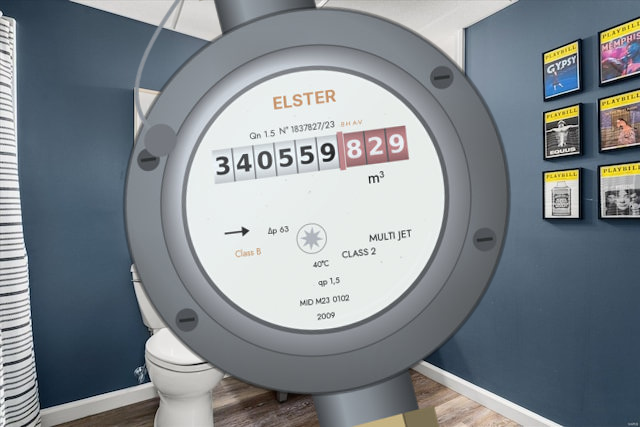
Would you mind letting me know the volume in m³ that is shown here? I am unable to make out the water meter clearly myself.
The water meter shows 340559.829 m³
